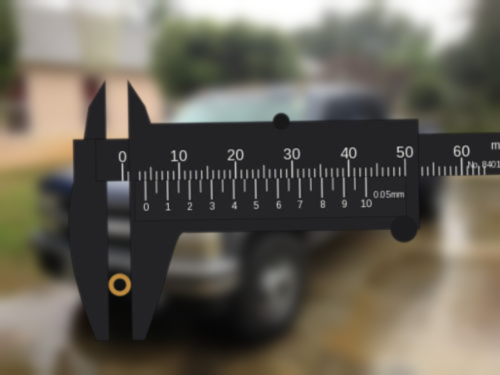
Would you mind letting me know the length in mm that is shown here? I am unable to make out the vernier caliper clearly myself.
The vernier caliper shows 4.0 mm
